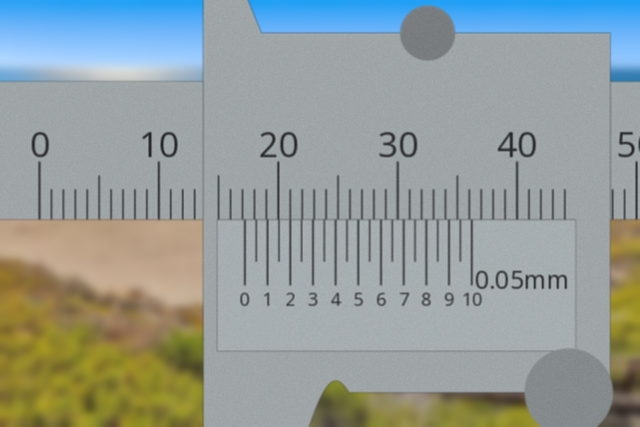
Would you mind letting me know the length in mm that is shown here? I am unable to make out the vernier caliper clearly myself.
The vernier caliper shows 17.2 mm
